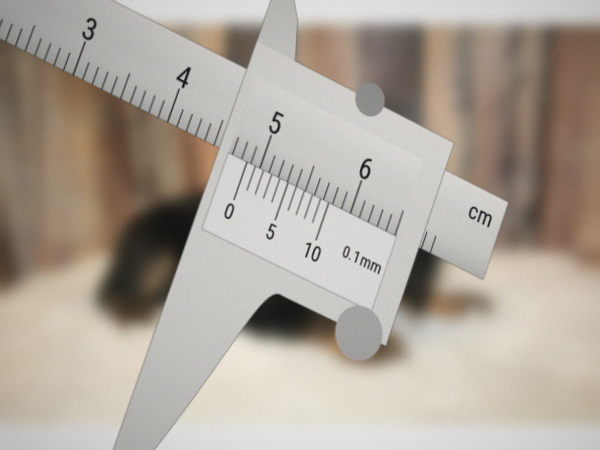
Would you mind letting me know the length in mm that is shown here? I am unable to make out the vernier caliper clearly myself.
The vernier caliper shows 48.6 mm
